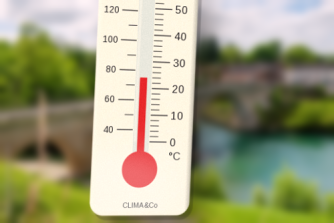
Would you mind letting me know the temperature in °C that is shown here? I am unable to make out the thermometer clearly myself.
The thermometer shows 24 °C
